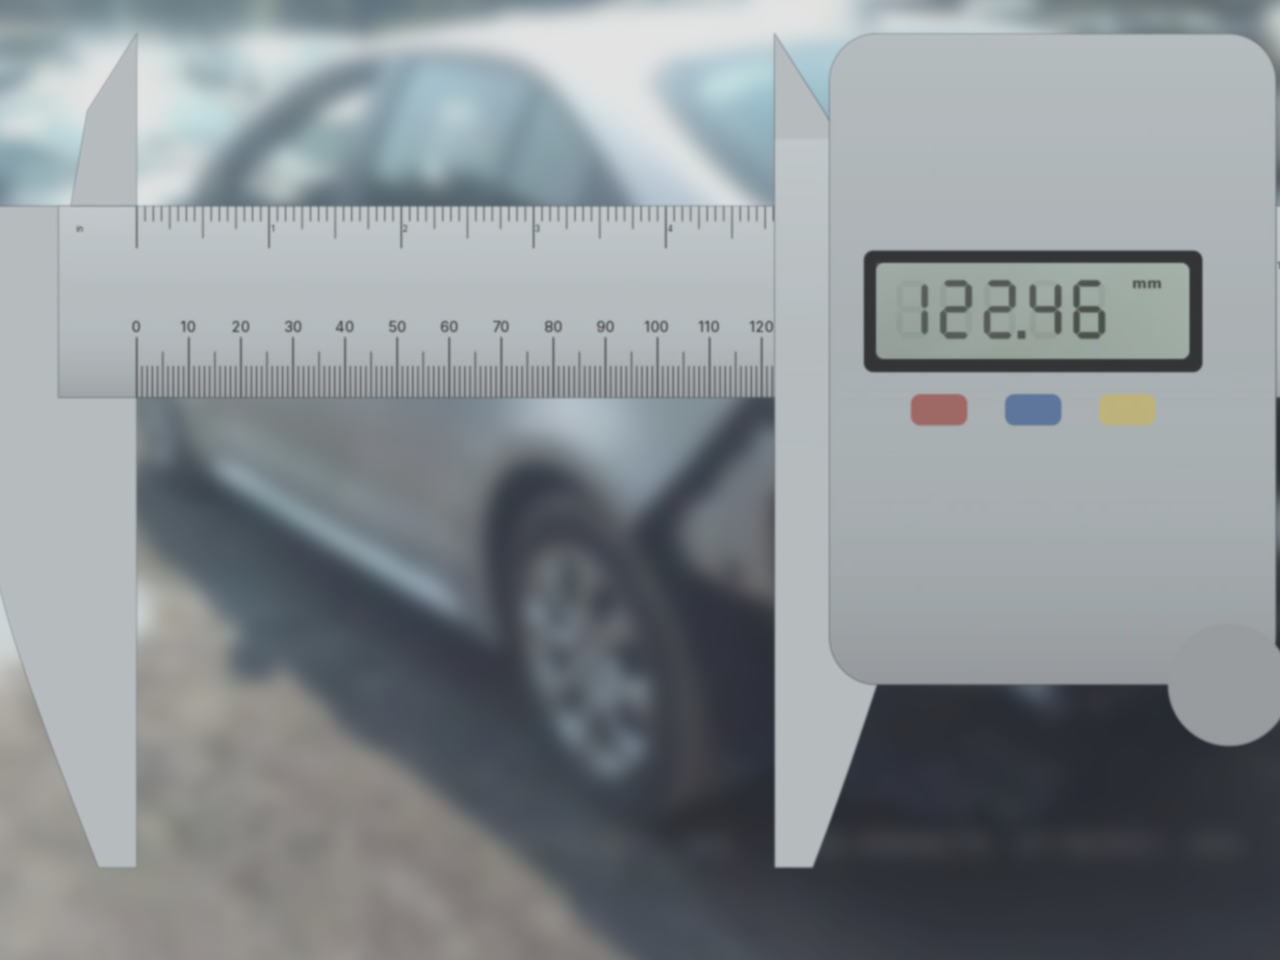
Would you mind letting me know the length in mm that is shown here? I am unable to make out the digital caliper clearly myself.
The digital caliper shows 122.46 mm
